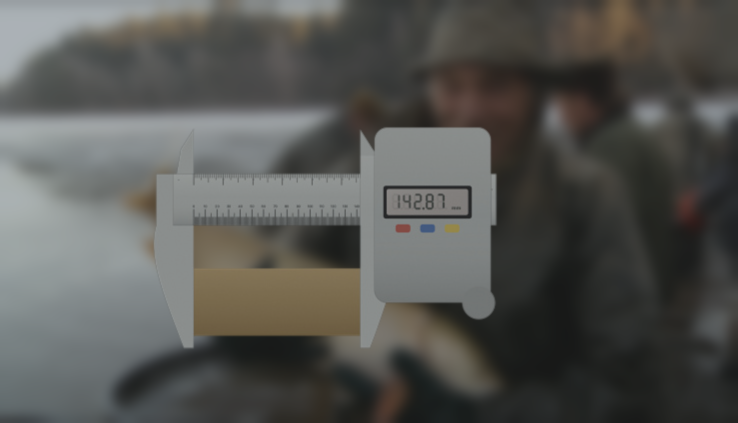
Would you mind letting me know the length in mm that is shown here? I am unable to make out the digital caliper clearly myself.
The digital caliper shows 142.87 mm
